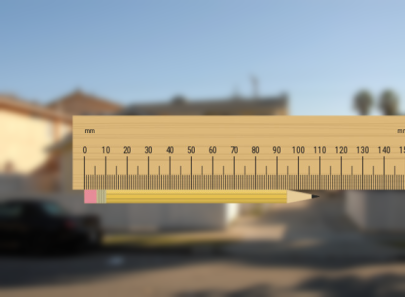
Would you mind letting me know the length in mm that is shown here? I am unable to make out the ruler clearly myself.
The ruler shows 110 mm
